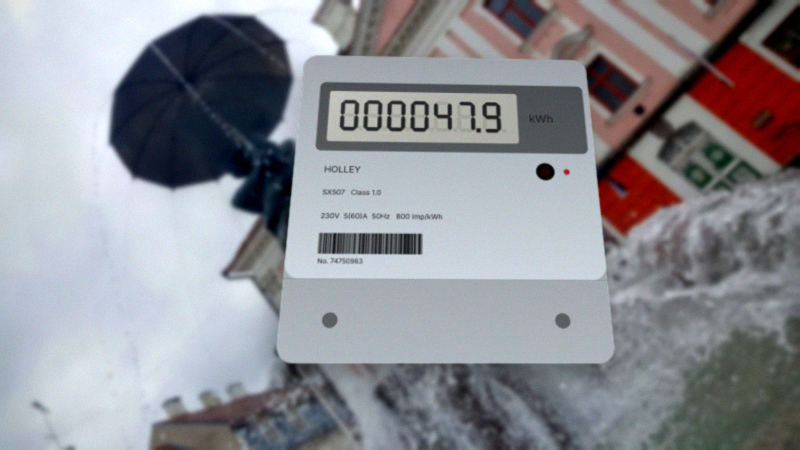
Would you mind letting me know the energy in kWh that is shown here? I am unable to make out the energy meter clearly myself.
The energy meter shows 47.9 kWh
